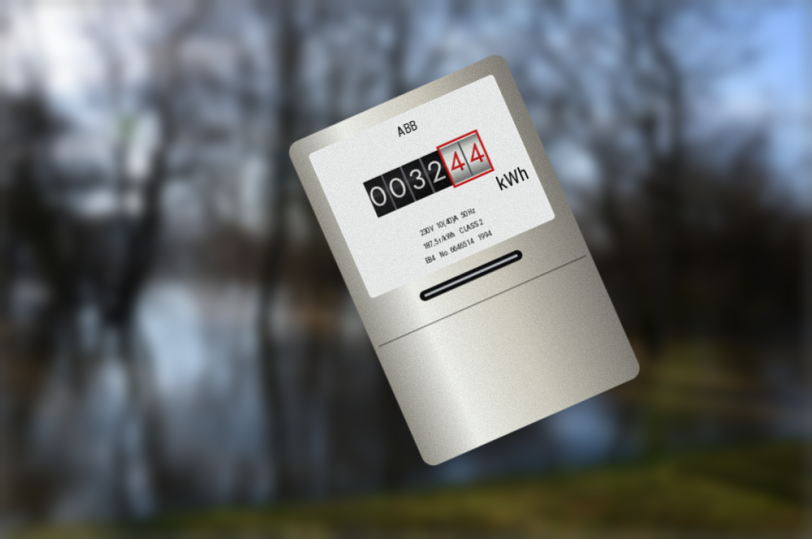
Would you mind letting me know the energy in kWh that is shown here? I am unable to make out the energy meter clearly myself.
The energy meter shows 32.44 kWh
